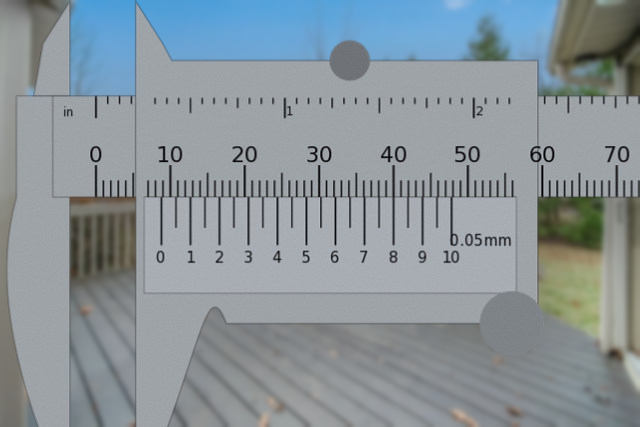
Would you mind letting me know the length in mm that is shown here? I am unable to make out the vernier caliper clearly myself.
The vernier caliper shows 8.8 mm
